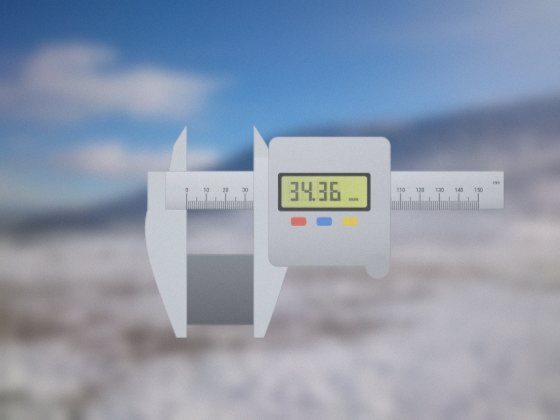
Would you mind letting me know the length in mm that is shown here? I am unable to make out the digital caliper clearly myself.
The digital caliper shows 34.36 mm
